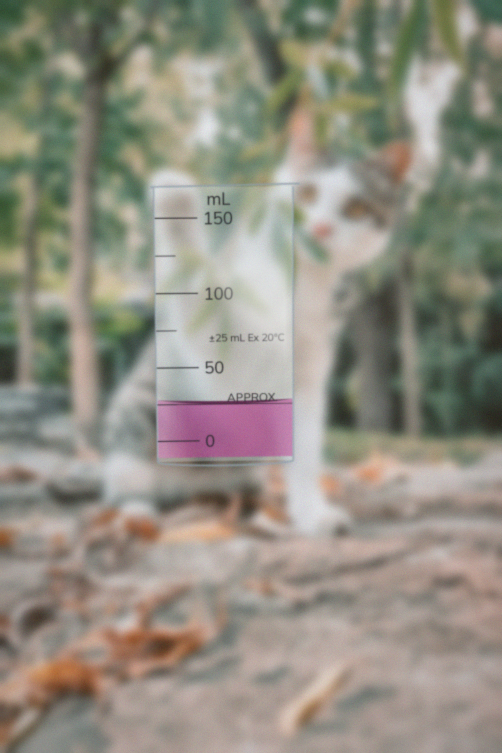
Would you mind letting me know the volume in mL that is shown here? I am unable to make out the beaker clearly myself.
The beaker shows 25 mL
